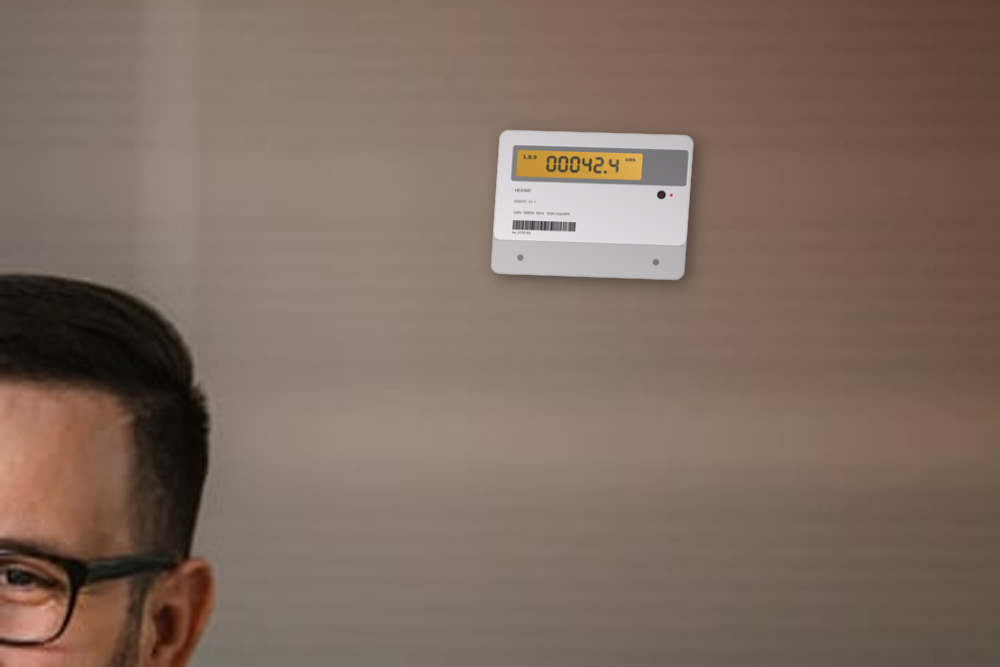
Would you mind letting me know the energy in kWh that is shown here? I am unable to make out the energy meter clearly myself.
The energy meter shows 42.4 kWh
